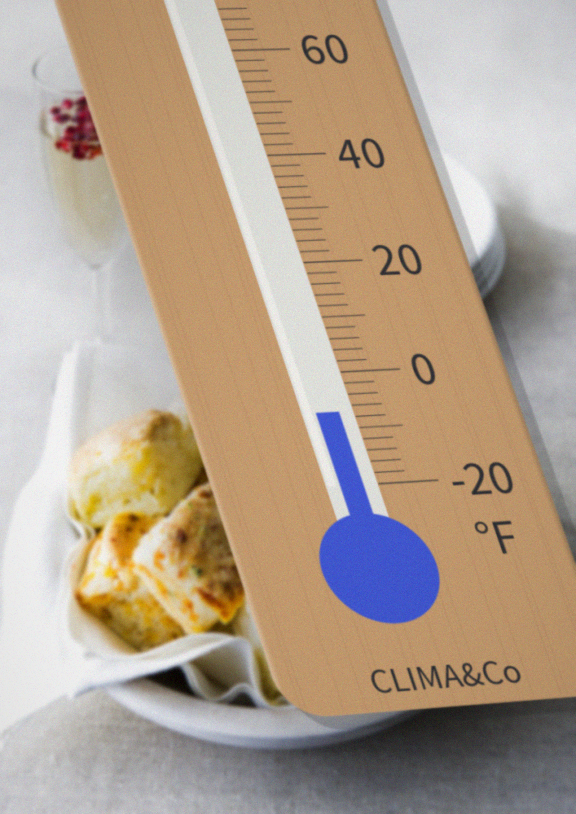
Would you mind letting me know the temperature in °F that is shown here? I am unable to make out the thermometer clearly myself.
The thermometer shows -7 °F
